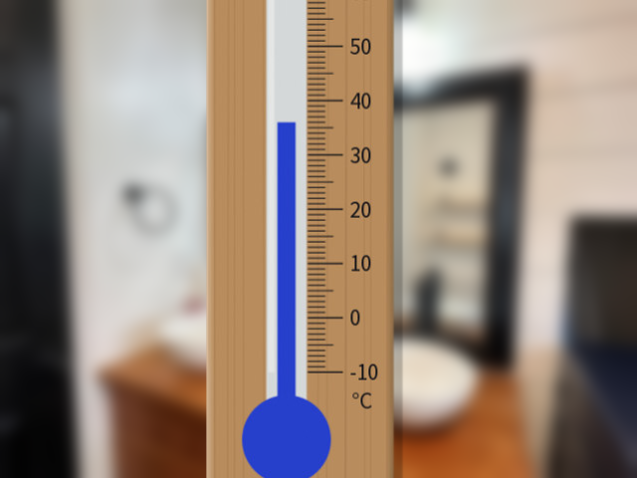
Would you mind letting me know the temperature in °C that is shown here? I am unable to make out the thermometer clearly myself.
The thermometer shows 36 °C
